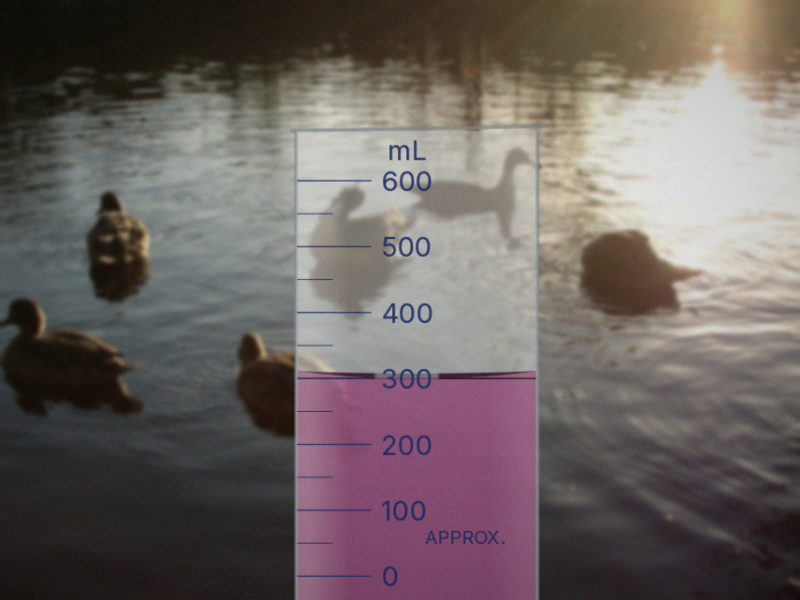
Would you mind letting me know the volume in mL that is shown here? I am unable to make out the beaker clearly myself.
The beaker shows 300 mL
